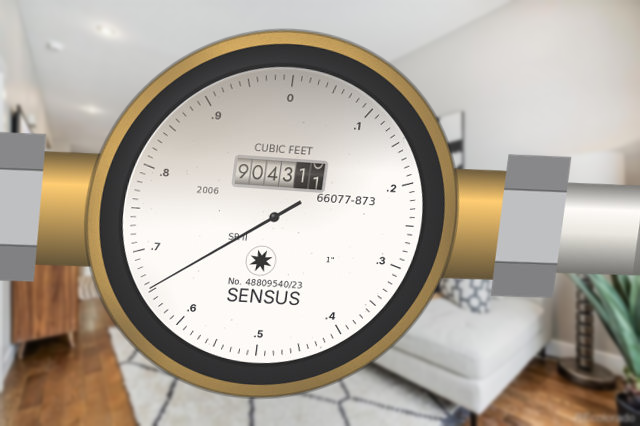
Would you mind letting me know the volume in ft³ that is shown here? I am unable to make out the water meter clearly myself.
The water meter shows 904310.65 ft³
